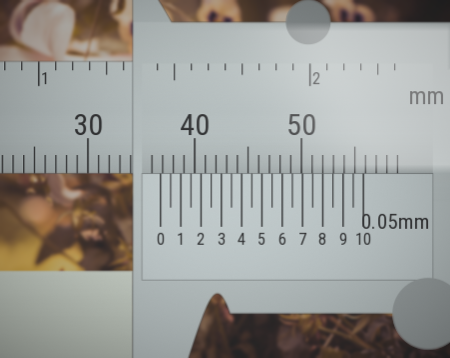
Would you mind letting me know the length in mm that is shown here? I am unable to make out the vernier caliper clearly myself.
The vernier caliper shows 36.8 mm
